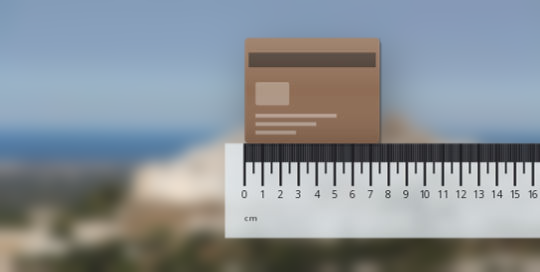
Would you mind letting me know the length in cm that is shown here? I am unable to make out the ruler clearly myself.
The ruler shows 7.5 cm
